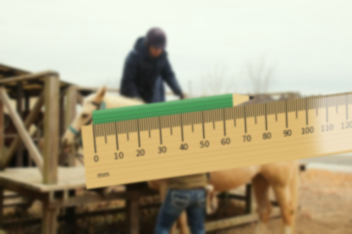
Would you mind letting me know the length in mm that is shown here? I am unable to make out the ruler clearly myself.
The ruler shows 75 mm
